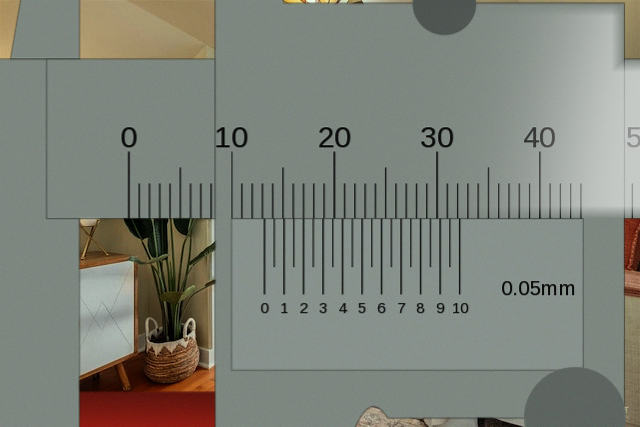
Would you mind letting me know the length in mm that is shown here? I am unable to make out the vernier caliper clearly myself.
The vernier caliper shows 13.2 mm
